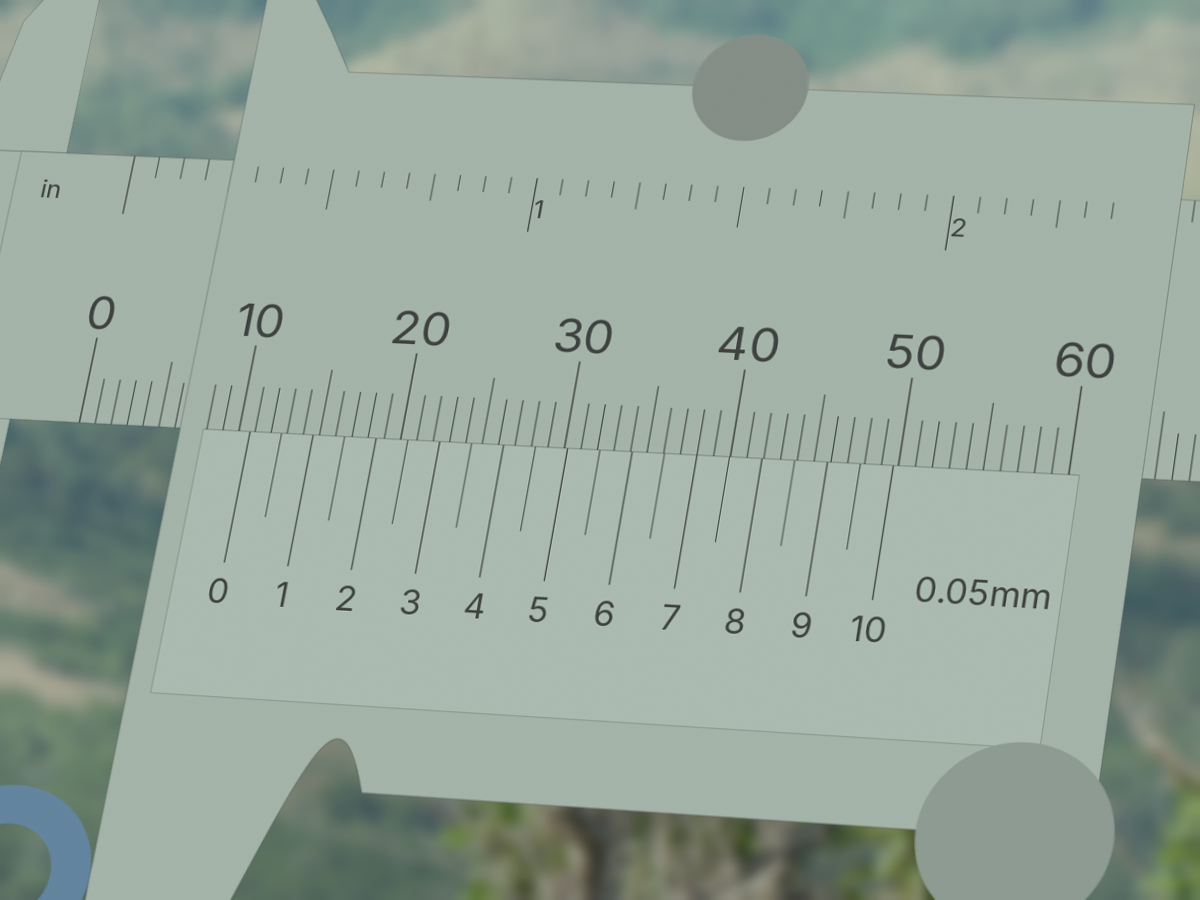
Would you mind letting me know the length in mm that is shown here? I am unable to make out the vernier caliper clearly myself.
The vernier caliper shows 10.7 mm
